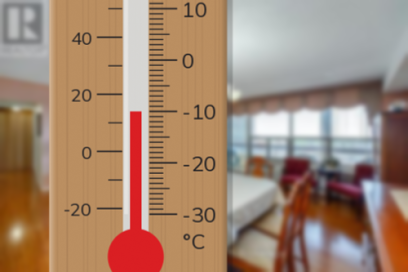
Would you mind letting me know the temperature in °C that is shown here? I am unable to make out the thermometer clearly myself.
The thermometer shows -10 °C
